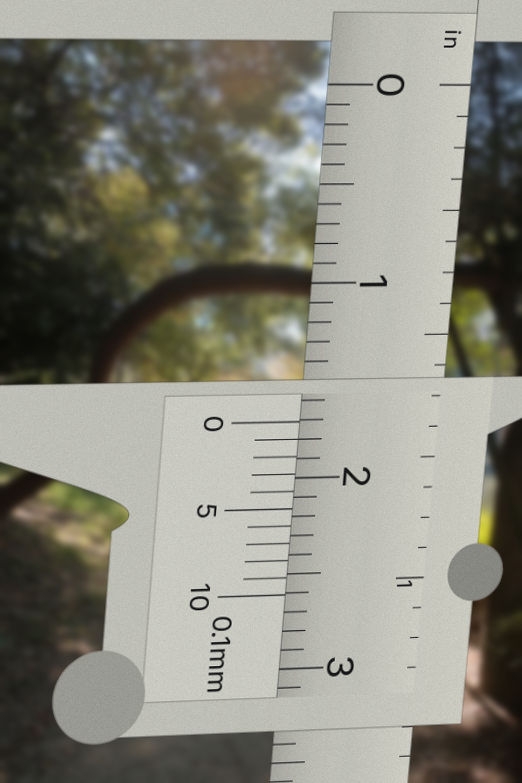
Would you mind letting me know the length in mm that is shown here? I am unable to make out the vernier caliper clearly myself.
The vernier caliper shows 17.1 mm
